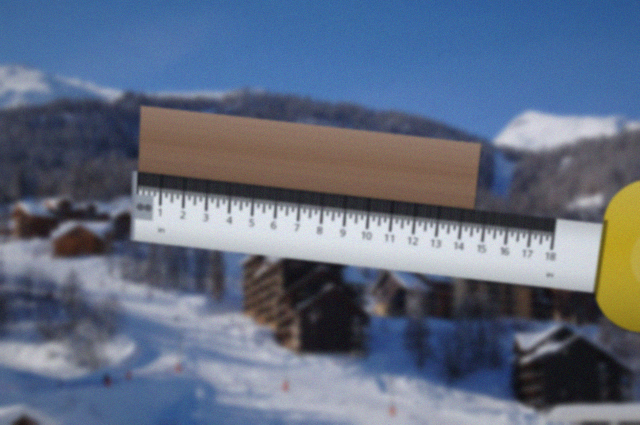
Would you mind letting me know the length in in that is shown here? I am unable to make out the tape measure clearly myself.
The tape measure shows 14.5 in
